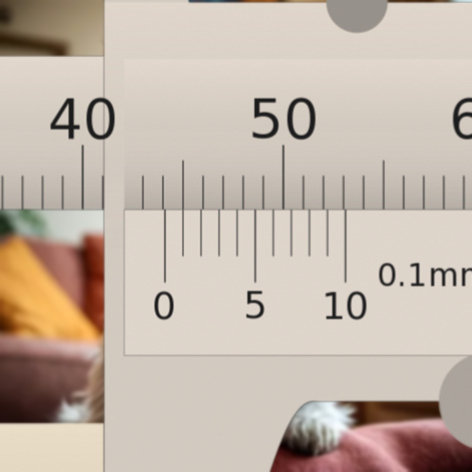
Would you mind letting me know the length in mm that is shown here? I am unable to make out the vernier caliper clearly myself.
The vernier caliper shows 44.1 mm
